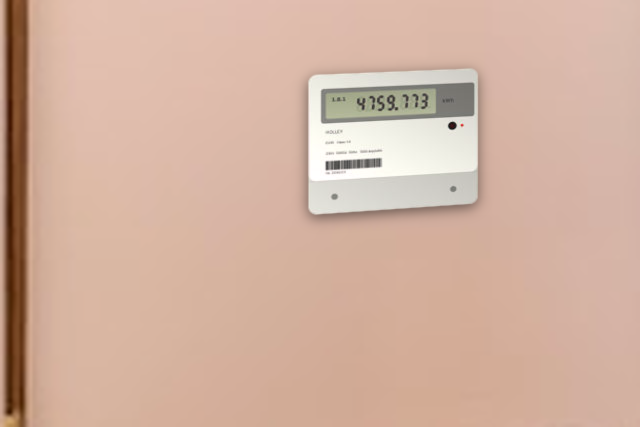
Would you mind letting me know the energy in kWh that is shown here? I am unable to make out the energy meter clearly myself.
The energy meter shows 4759.773 kWh
